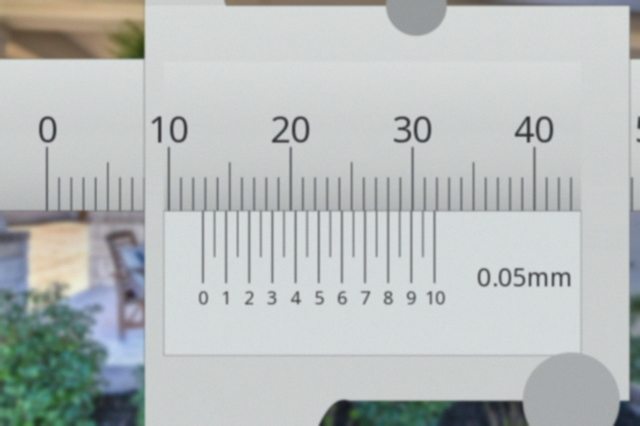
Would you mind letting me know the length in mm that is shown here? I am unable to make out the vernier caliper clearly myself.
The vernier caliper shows 12.8 mm
